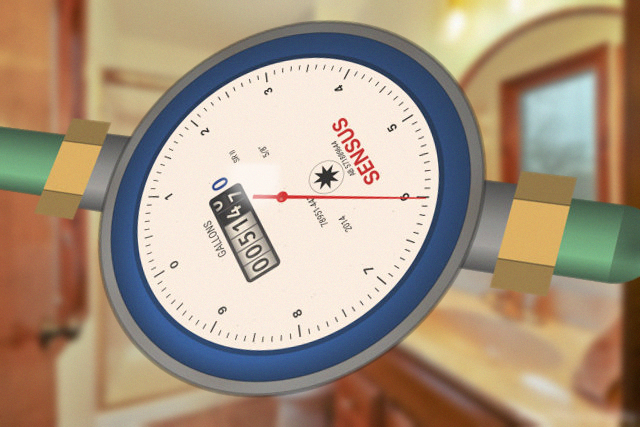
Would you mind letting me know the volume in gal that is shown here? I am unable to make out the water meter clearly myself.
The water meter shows 51466.0 gal
